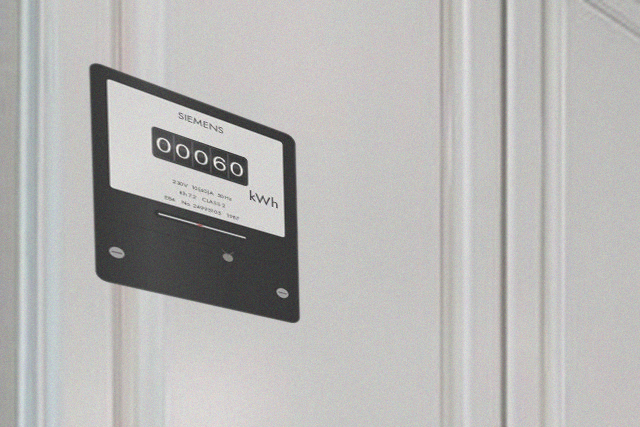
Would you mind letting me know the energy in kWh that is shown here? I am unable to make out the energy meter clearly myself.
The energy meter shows 60 kWh
